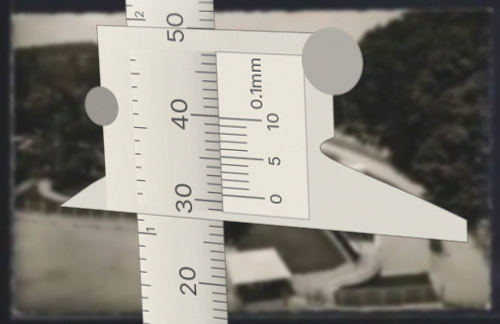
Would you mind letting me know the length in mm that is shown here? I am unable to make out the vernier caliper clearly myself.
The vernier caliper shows 30.8 mm
